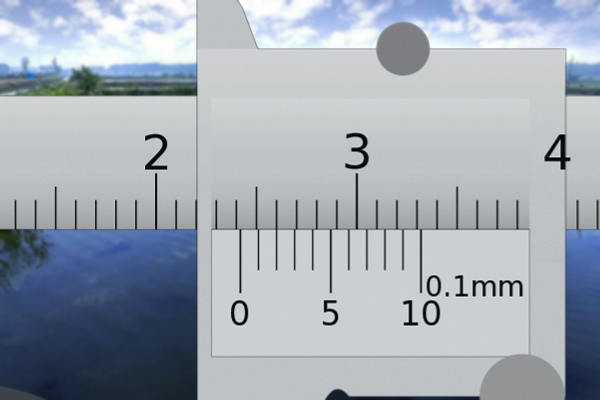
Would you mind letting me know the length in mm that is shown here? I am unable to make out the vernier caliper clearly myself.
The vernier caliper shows 24.2 mm
